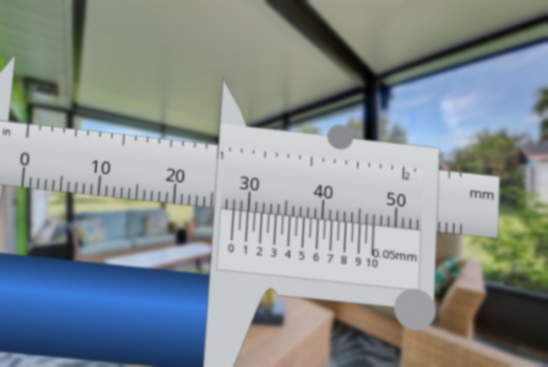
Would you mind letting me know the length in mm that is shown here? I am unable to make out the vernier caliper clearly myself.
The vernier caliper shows 28.0 mm
